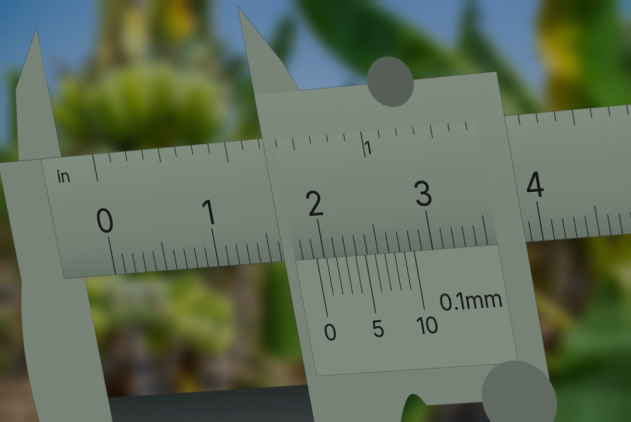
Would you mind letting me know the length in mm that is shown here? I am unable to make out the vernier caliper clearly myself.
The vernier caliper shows 19.3 mm
